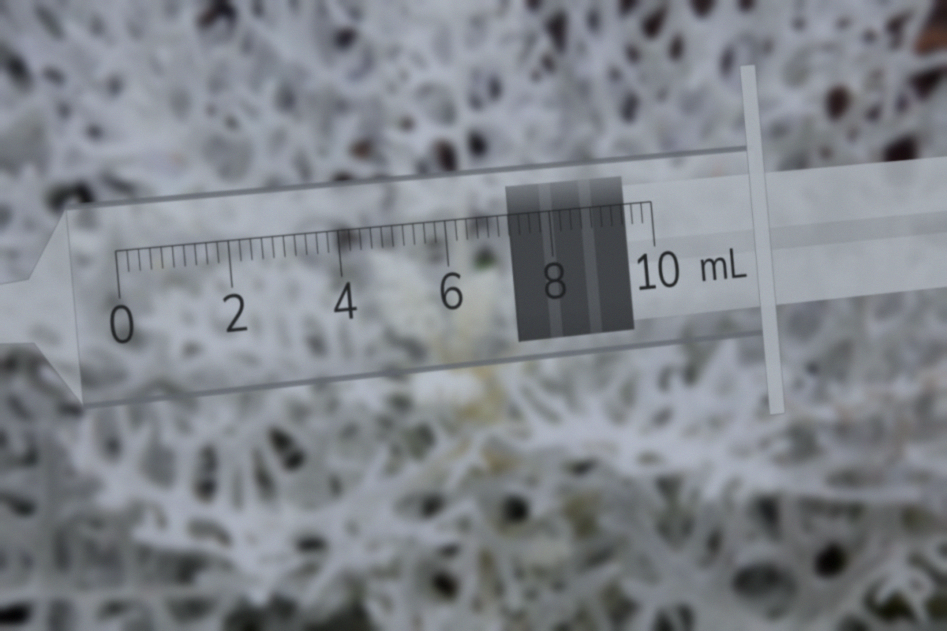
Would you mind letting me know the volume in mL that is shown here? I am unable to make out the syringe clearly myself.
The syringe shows 7.2 mL
